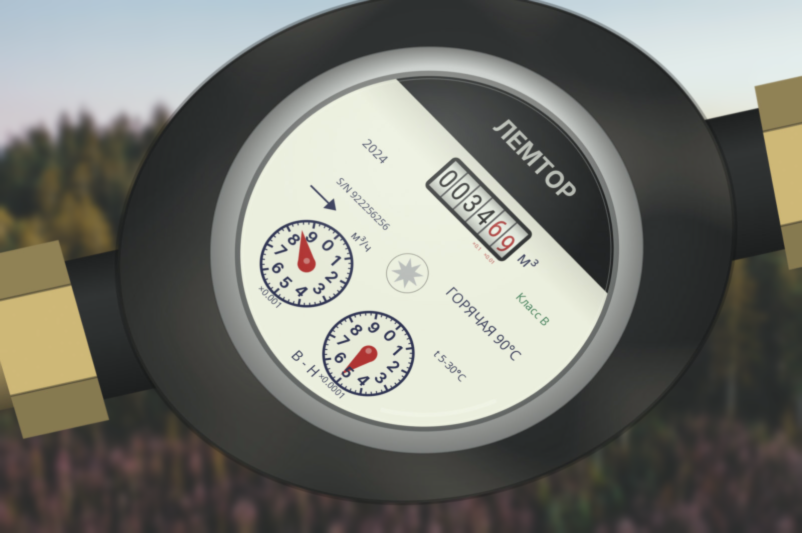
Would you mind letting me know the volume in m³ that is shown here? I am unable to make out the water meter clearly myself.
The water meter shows 34.6885 m³
